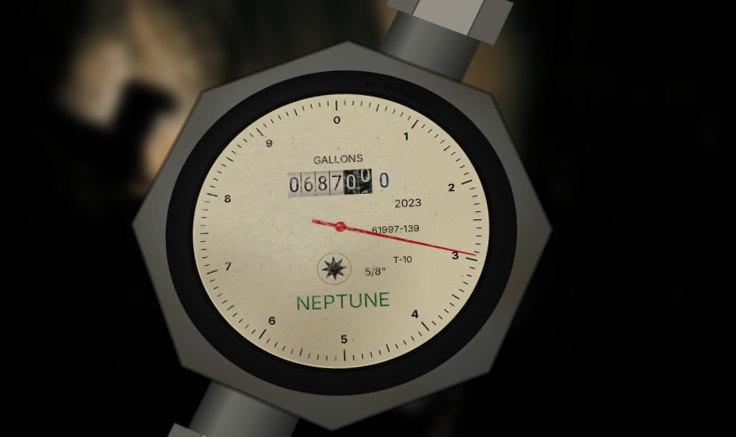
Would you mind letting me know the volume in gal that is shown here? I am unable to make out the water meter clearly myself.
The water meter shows 687002.9 gal
